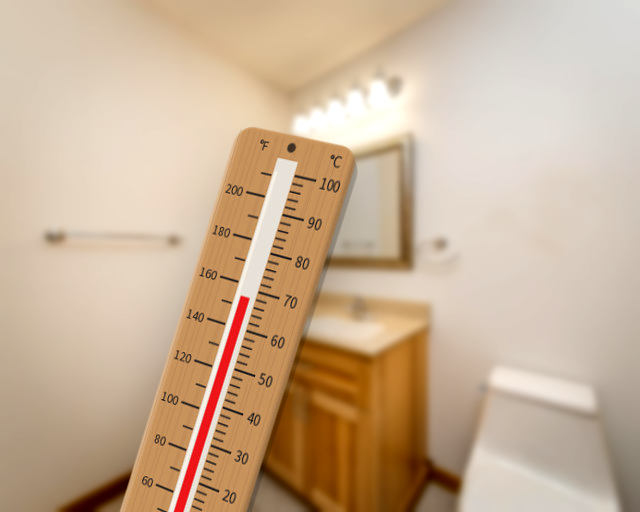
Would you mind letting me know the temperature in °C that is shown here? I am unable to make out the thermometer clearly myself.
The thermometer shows 68 °C
